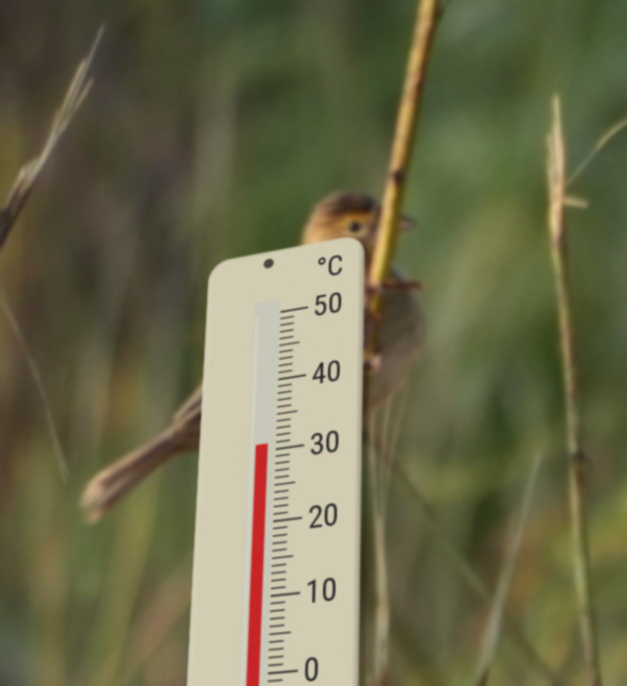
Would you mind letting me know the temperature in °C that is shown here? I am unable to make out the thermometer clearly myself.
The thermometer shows 31 °C
